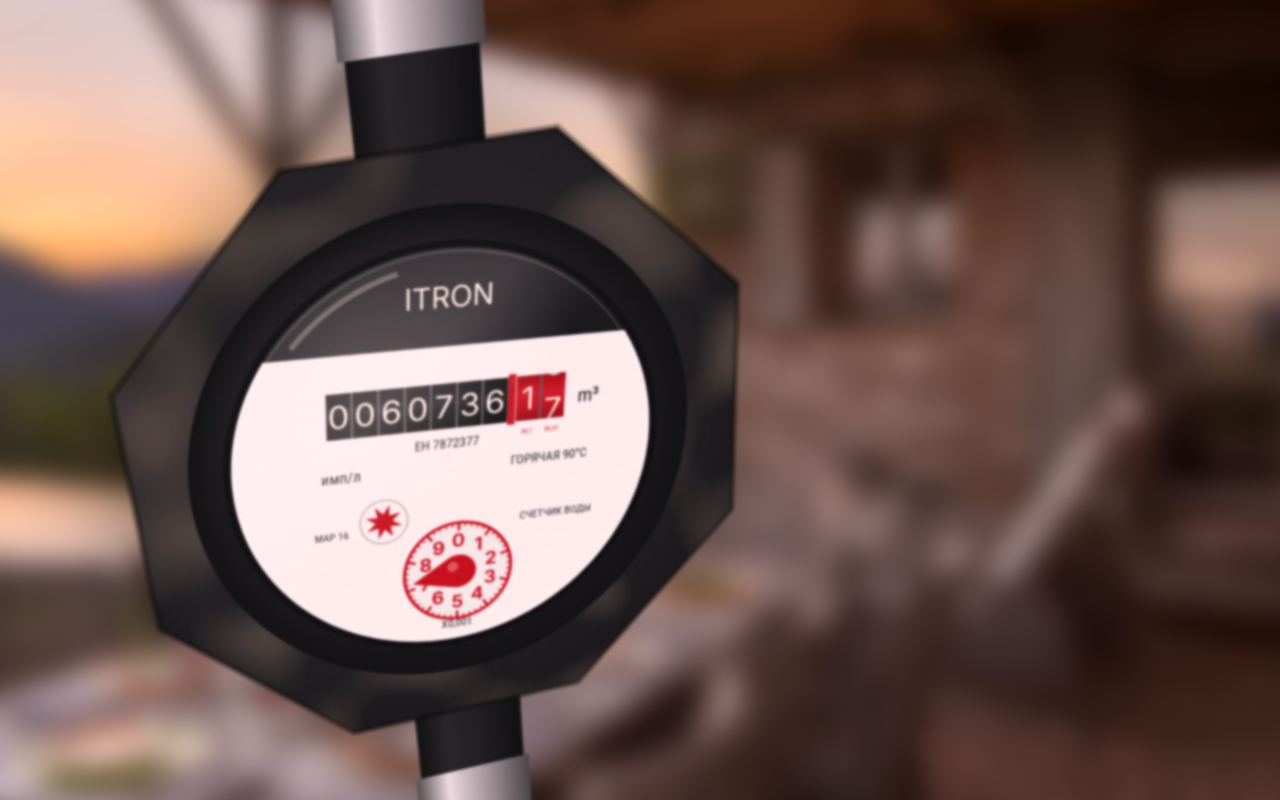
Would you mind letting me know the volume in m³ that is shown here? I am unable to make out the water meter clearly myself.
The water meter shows 60736.167 m³
